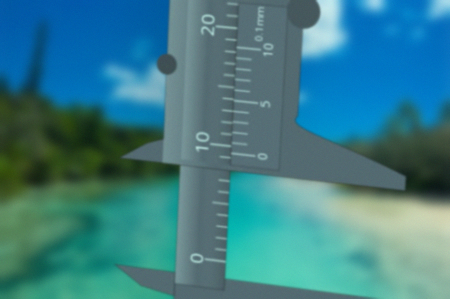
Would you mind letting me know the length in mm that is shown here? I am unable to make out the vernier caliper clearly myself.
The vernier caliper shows 9.4 mm
